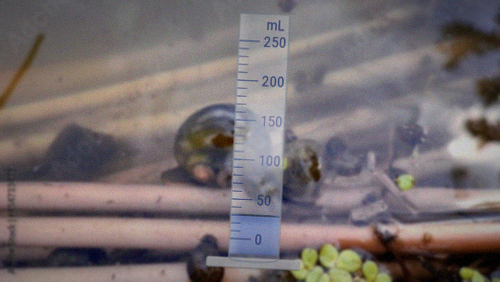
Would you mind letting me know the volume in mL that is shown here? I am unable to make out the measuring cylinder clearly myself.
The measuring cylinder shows 30 mL
